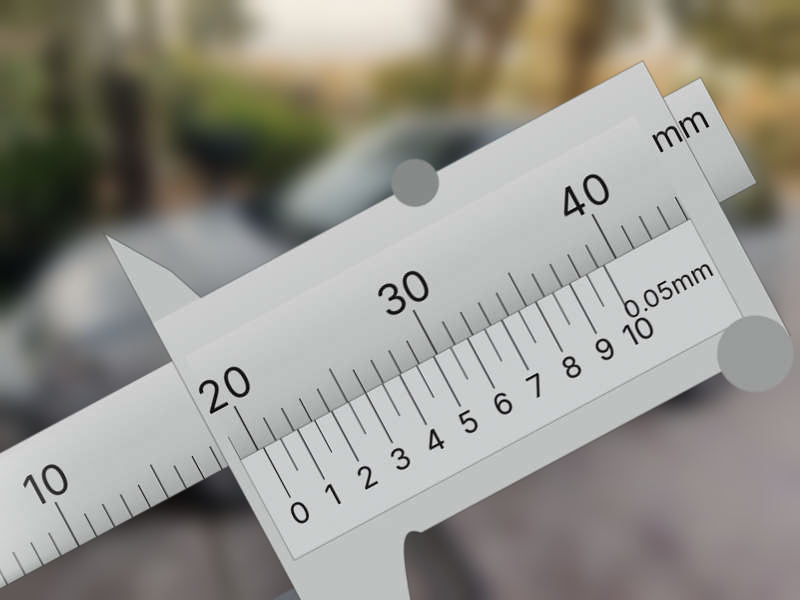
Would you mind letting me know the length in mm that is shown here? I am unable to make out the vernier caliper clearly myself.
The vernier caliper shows 20.3 mm
